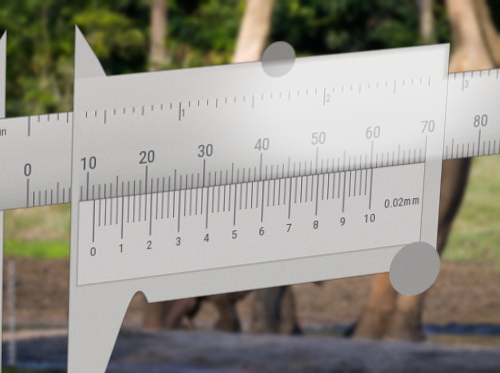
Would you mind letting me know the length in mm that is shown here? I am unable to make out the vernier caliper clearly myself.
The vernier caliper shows 11.2 mm
